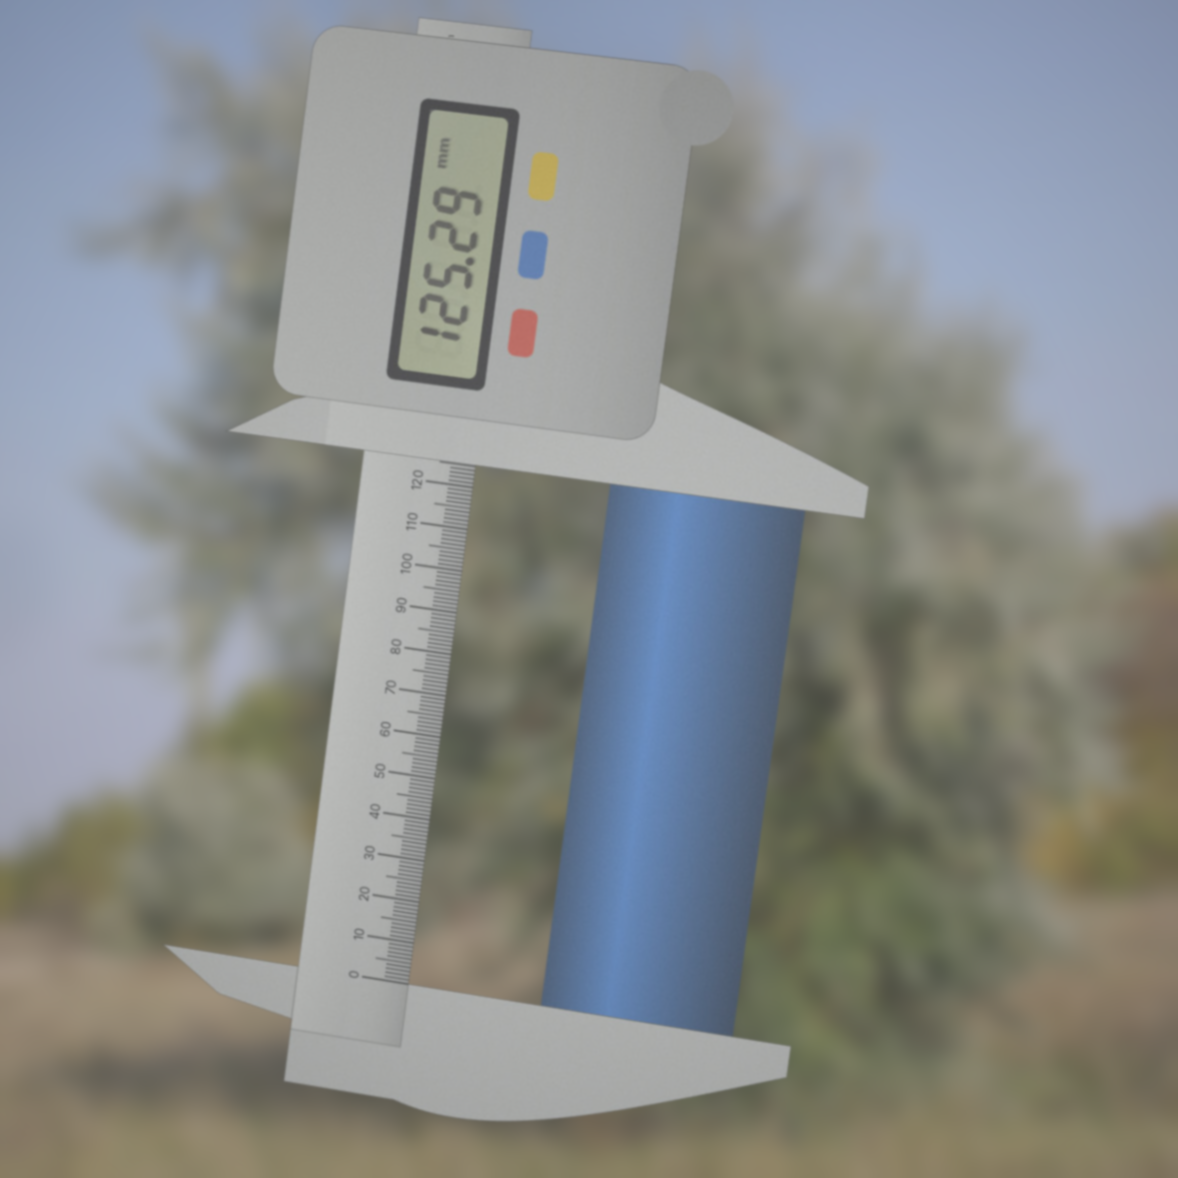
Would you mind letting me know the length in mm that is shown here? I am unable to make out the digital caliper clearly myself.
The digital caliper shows 125.29 mm
